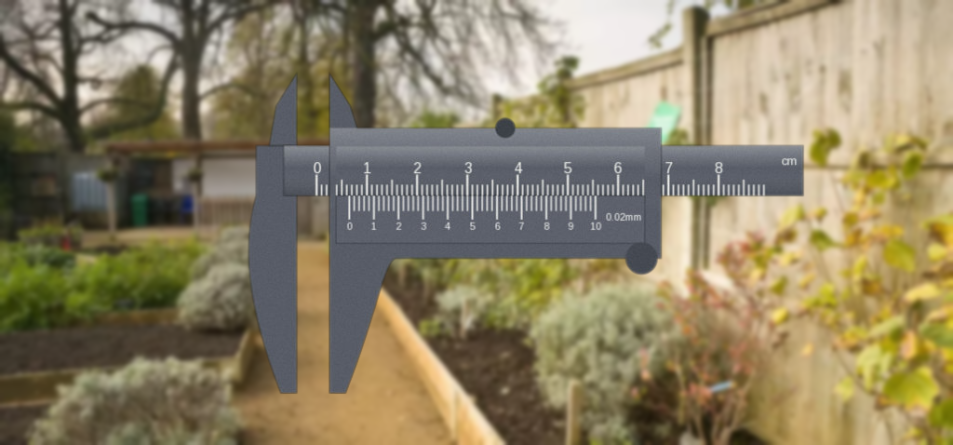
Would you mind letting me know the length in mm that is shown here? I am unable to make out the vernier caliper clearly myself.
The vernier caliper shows 6.5 mm
